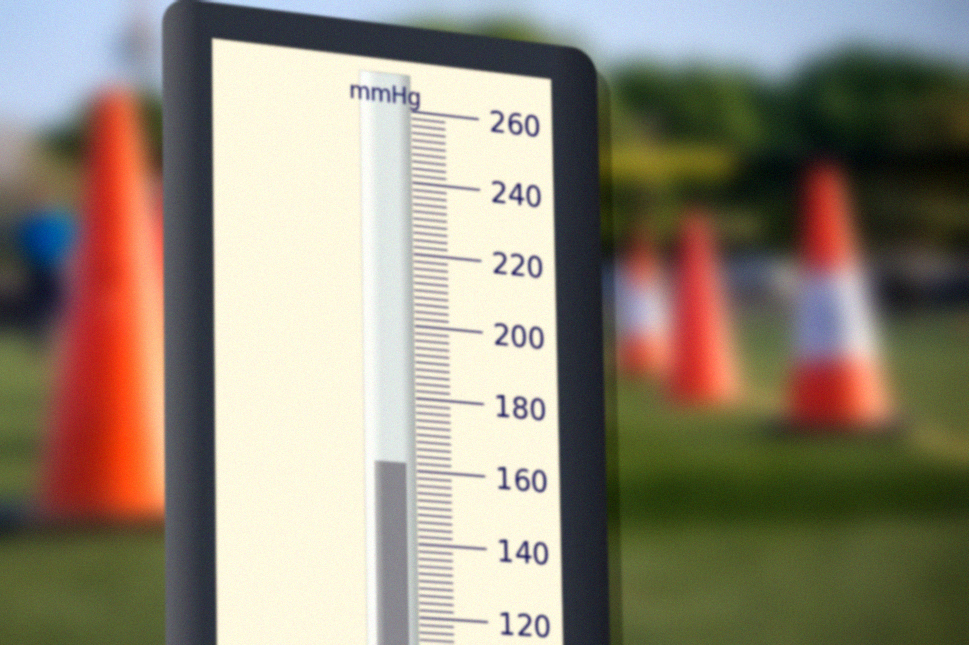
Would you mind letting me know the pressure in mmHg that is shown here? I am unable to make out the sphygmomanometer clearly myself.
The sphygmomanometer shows 162 mmHg
